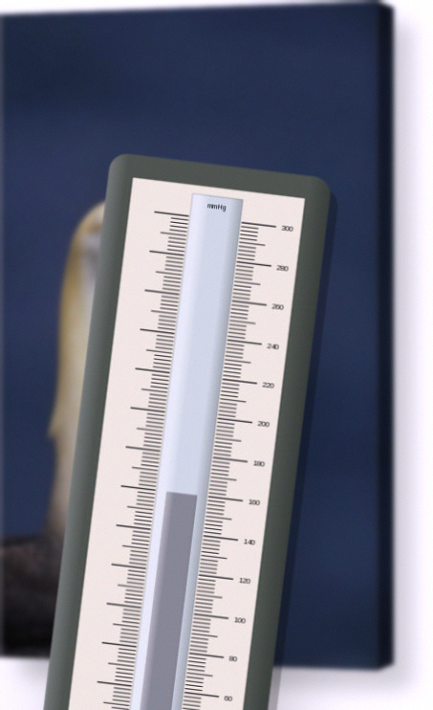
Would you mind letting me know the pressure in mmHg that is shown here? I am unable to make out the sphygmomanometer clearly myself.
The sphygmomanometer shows 160 mmHg
